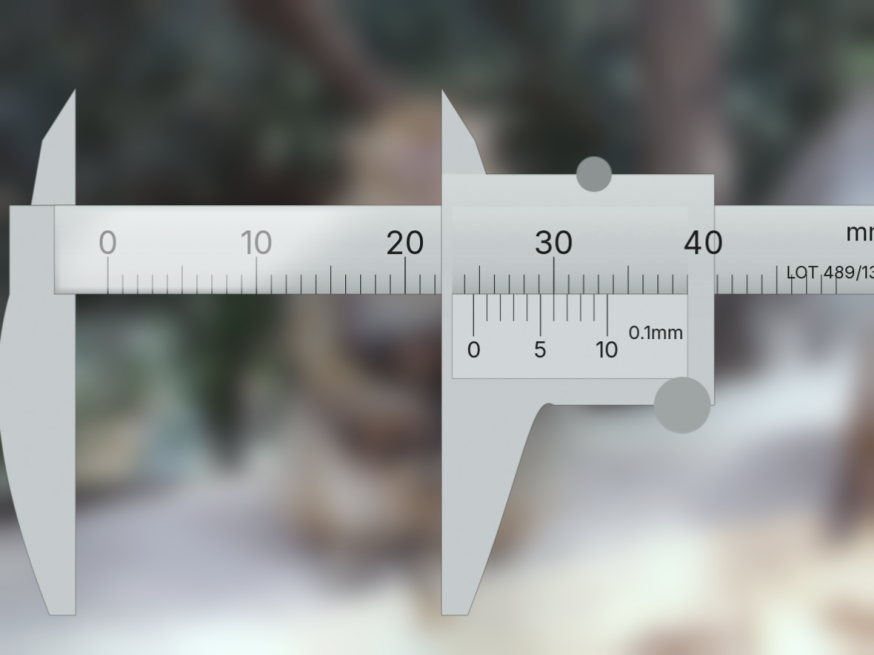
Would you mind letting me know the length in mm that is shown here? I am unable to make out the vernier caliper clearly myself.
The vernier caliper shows 24.6 mm
